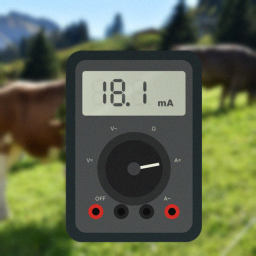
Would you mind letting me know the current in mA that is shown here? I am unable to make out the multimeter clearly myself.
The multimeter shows 18.1 mA
